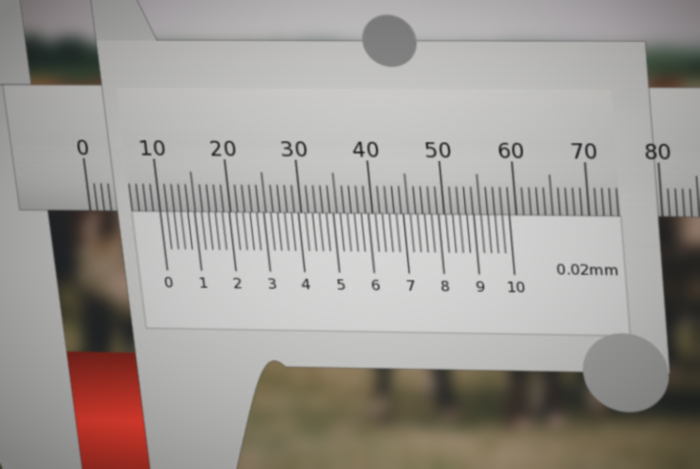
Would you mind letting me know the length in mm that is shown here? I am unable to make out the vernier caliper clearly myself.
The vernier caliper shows 10.0 mm
